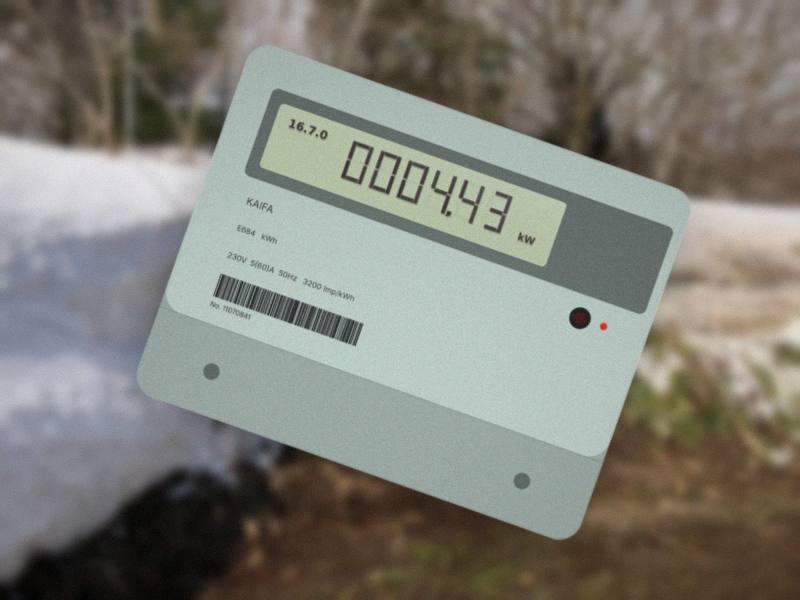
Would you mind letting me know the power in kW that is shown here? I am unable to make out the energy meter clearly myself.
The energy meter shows 4.43 kW
